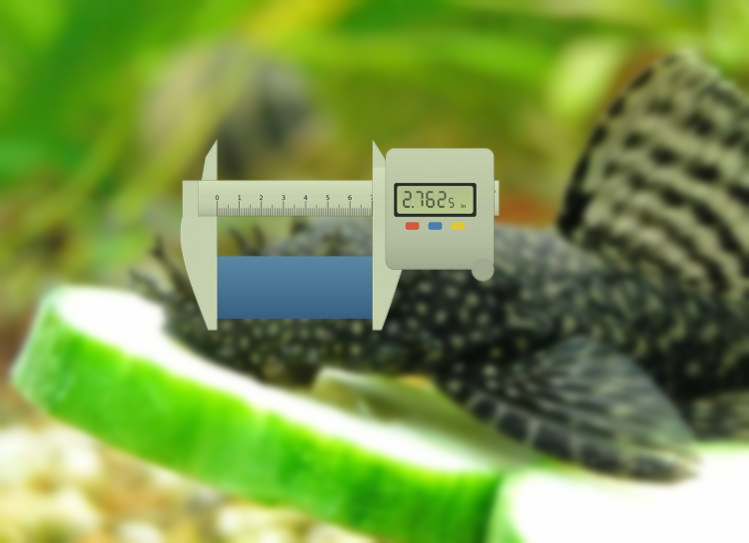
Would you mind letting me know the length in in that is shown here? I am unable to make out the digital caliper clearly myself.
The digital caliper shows 2.7625 in
